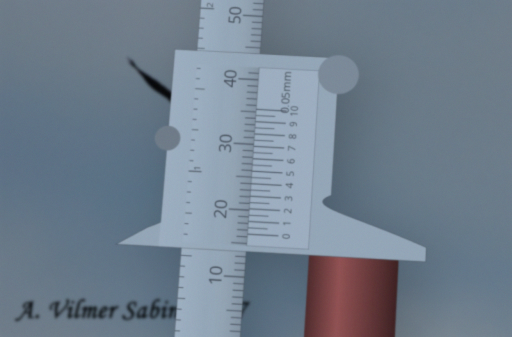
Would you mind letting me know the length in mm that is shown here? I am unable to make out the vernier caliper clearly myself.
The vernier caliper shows 16.4 mm
